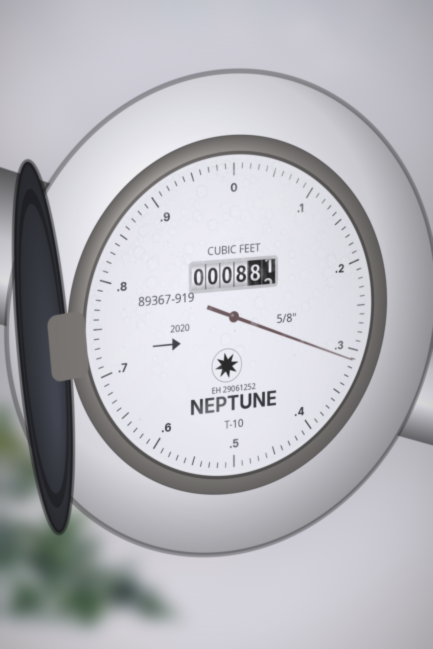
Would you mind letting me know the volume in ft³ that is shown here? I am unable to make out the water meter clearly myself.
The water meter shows 881.31 ft³
